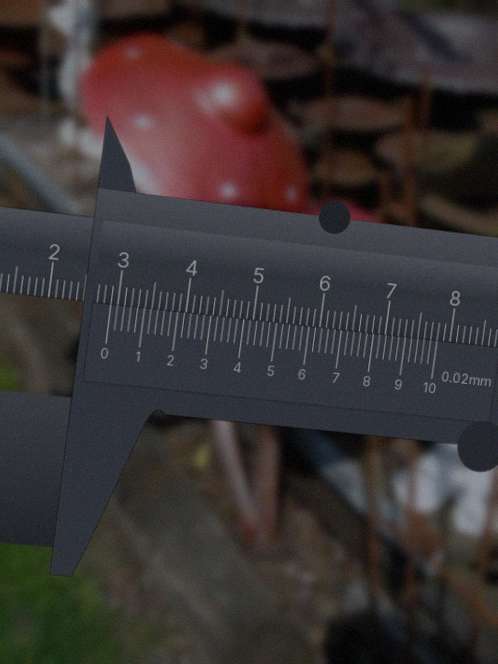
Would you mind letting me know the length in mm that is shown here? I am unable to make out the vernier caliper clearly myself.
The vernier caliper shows 29.0 mm
